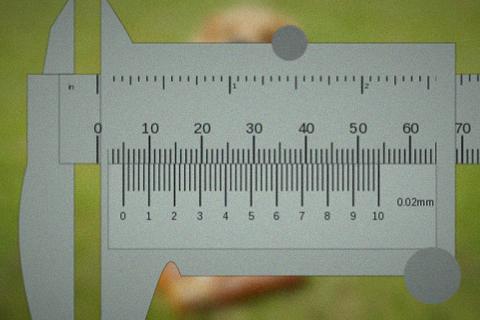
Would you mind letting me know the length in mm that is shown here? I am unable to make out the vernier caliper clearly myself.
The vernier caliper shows 5.0 mm
